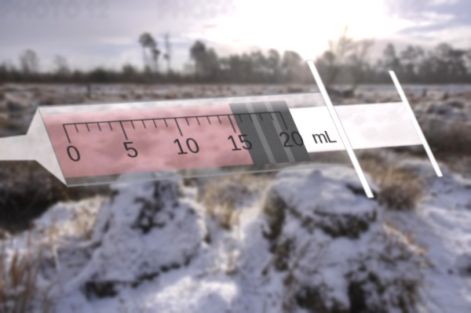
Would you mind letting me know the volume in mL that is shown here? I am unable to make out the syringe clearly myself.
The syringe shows 15.5 mL
